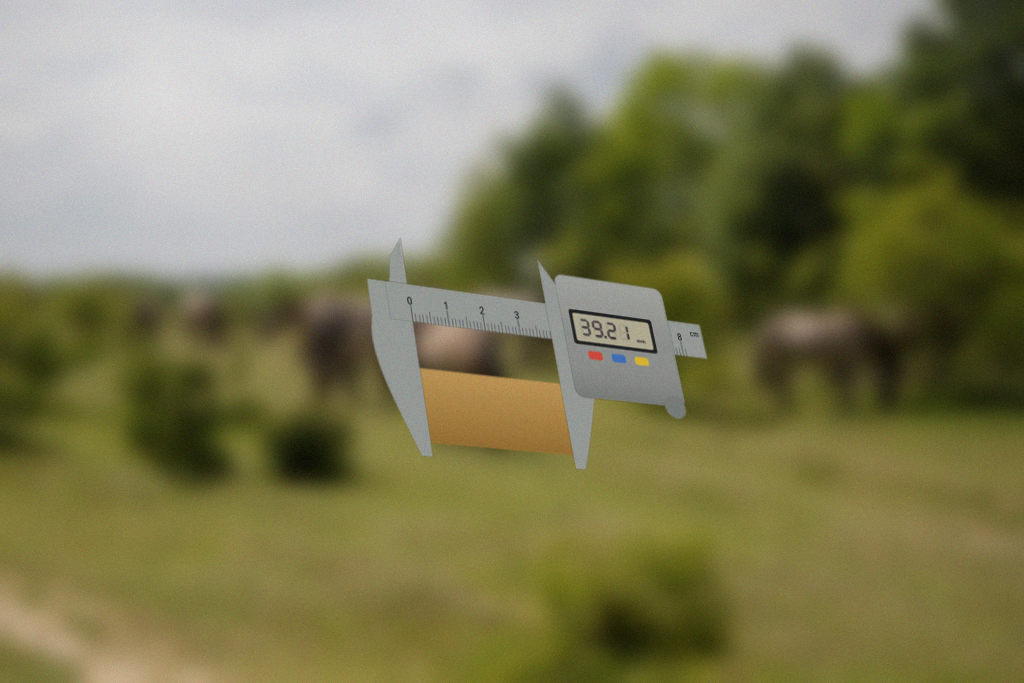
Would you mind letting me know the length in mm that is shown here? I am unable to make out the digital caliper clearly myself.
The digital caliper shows 39.21 mm
